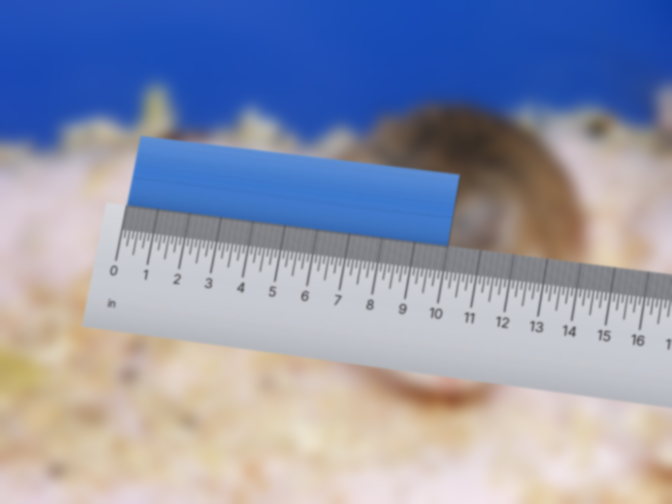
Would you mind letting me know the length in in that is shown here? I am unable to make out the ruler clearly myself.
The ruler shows 10 in
